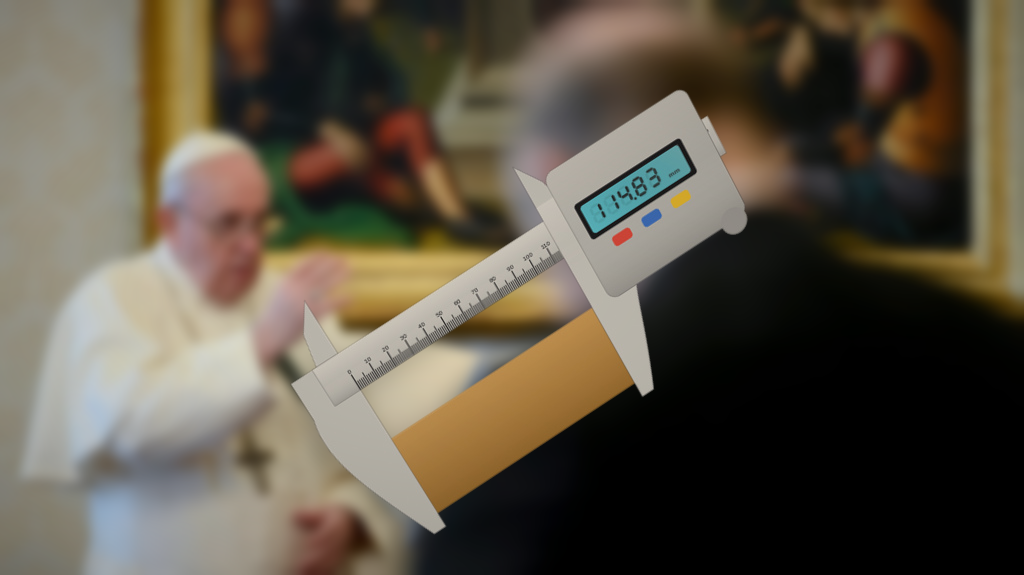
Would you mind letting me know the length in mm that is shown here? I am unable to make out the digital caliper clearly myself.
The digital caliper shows 114.83 mm
